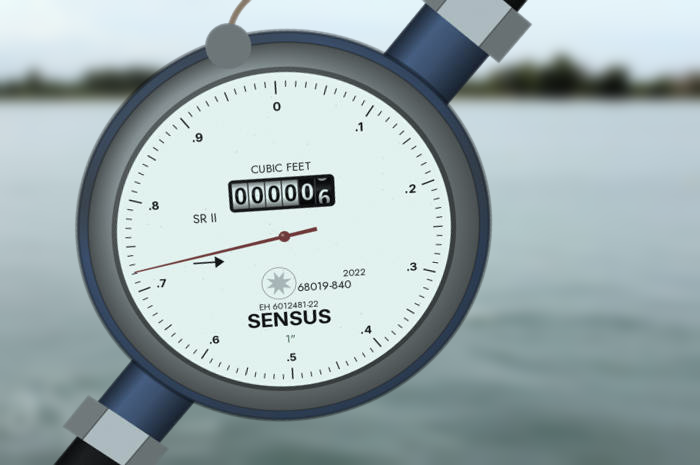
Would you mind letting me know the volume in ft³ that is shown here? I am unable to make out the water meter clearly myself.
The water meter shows 5.72 ft³
